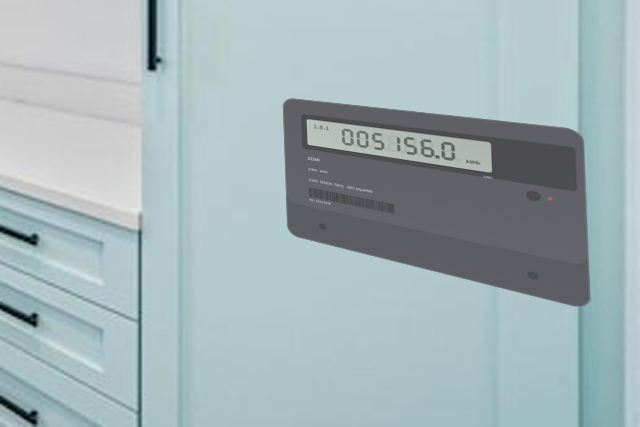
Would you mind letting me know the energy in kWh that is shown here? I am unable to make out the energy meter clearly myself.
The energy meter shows 5156.0 kWh
